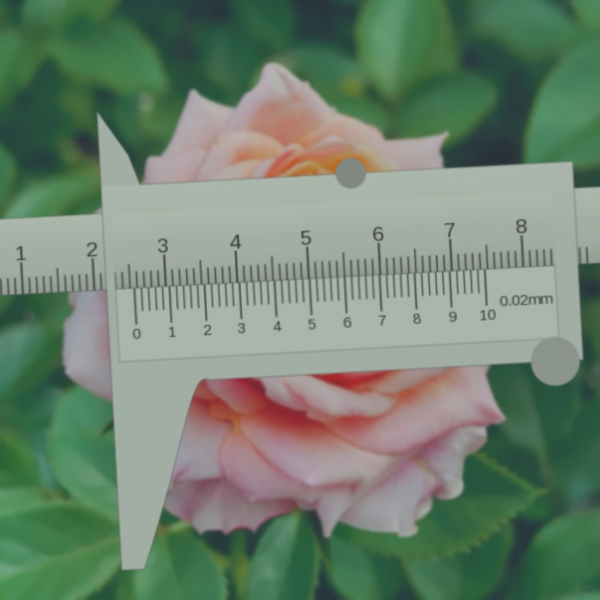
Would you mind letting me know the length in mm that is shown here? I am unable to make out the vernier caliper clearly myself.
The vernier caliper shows 25.6 mm
